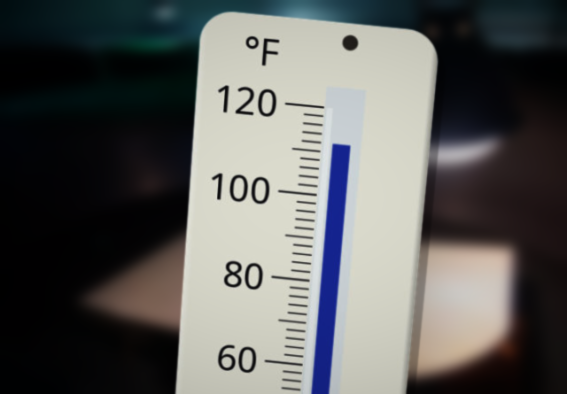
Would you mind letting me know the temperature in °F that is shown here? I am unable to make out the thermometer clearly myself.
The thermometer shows 112 °F
